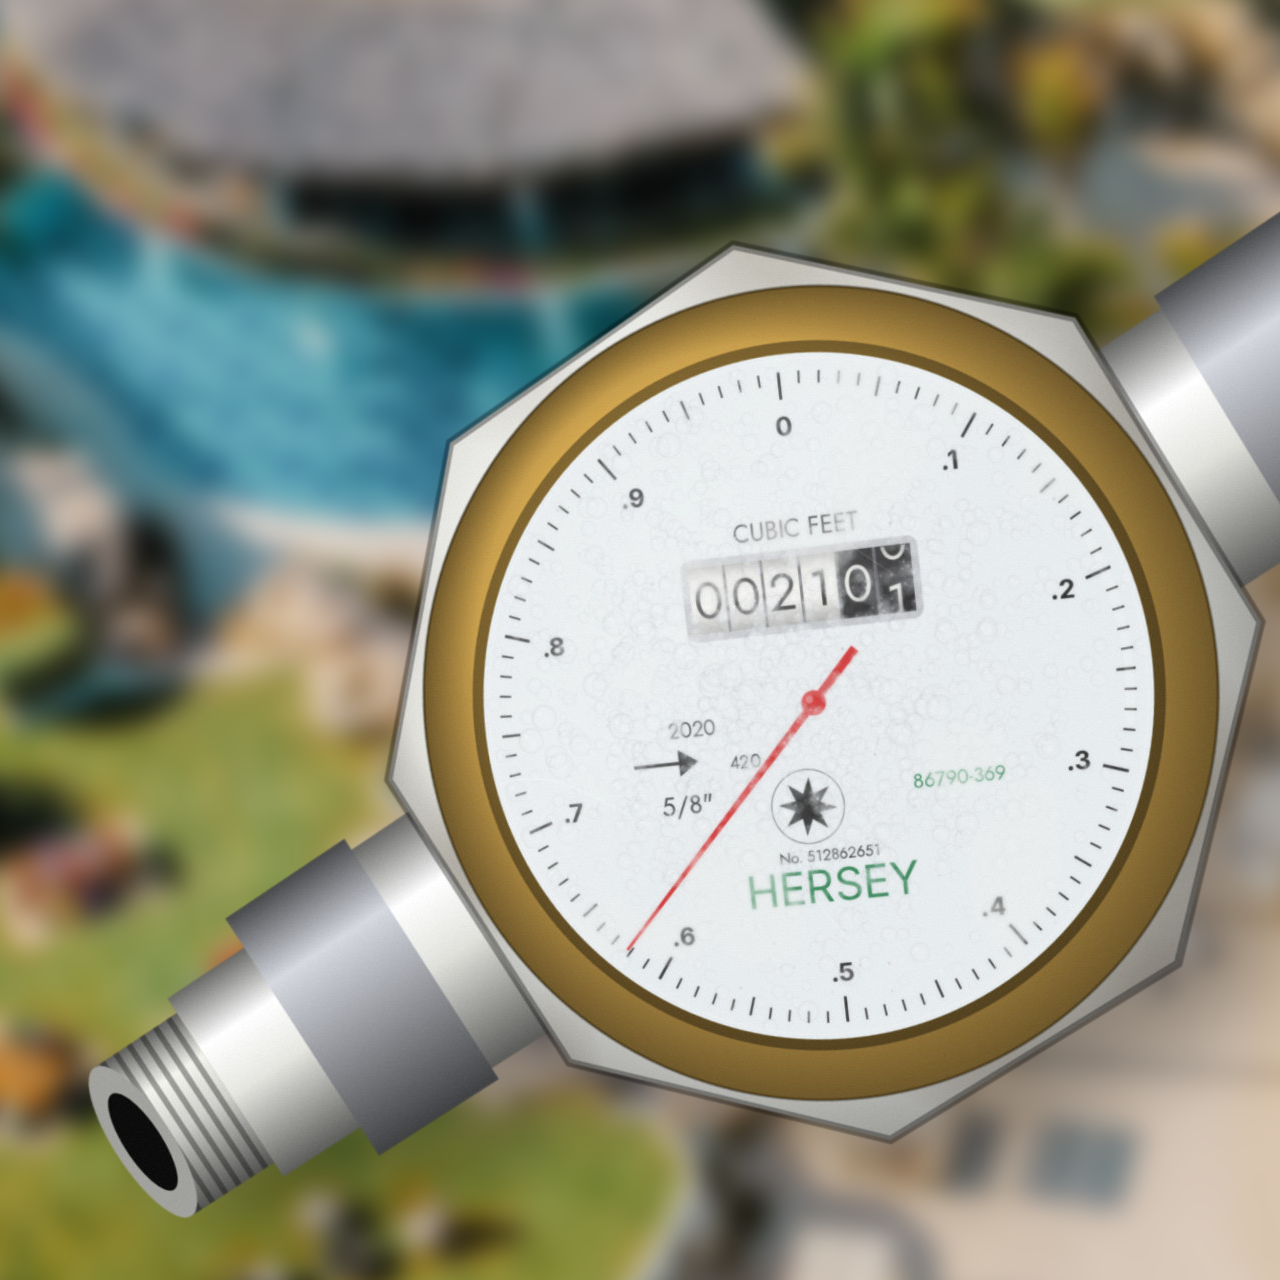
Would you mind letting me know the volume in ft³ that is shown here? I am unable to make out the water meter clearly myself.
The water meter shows 2100.62 ft³
